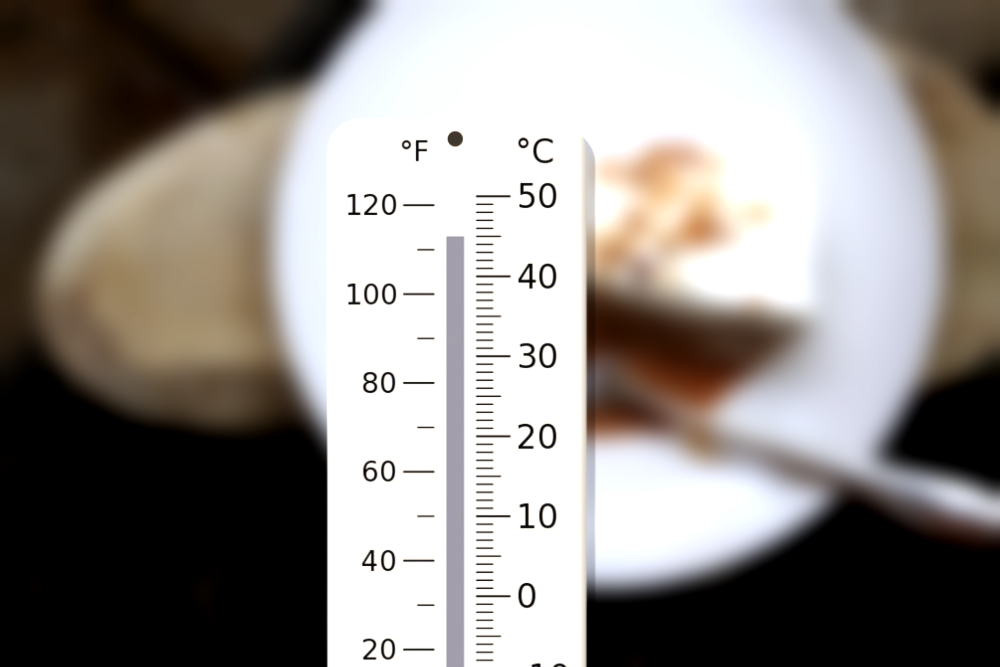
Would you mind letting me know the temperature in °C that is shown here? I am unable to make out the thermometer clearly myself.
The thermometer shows 45 °C
